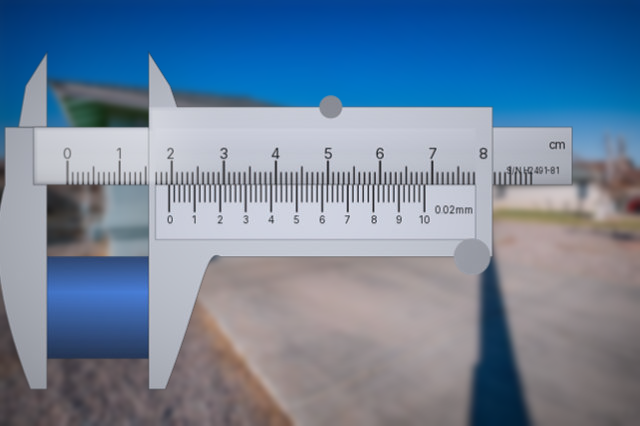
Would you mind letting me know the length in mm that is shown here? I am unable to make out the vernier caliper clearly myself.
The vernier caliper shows 19.5 mm
